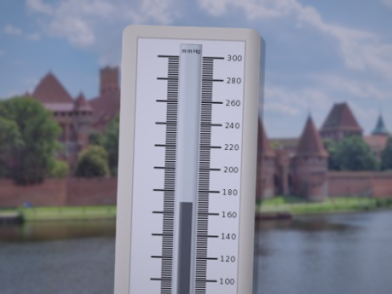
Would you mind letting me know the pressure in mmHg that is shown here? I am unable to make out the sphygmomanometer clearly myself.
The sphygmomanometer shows 170 mmHg
